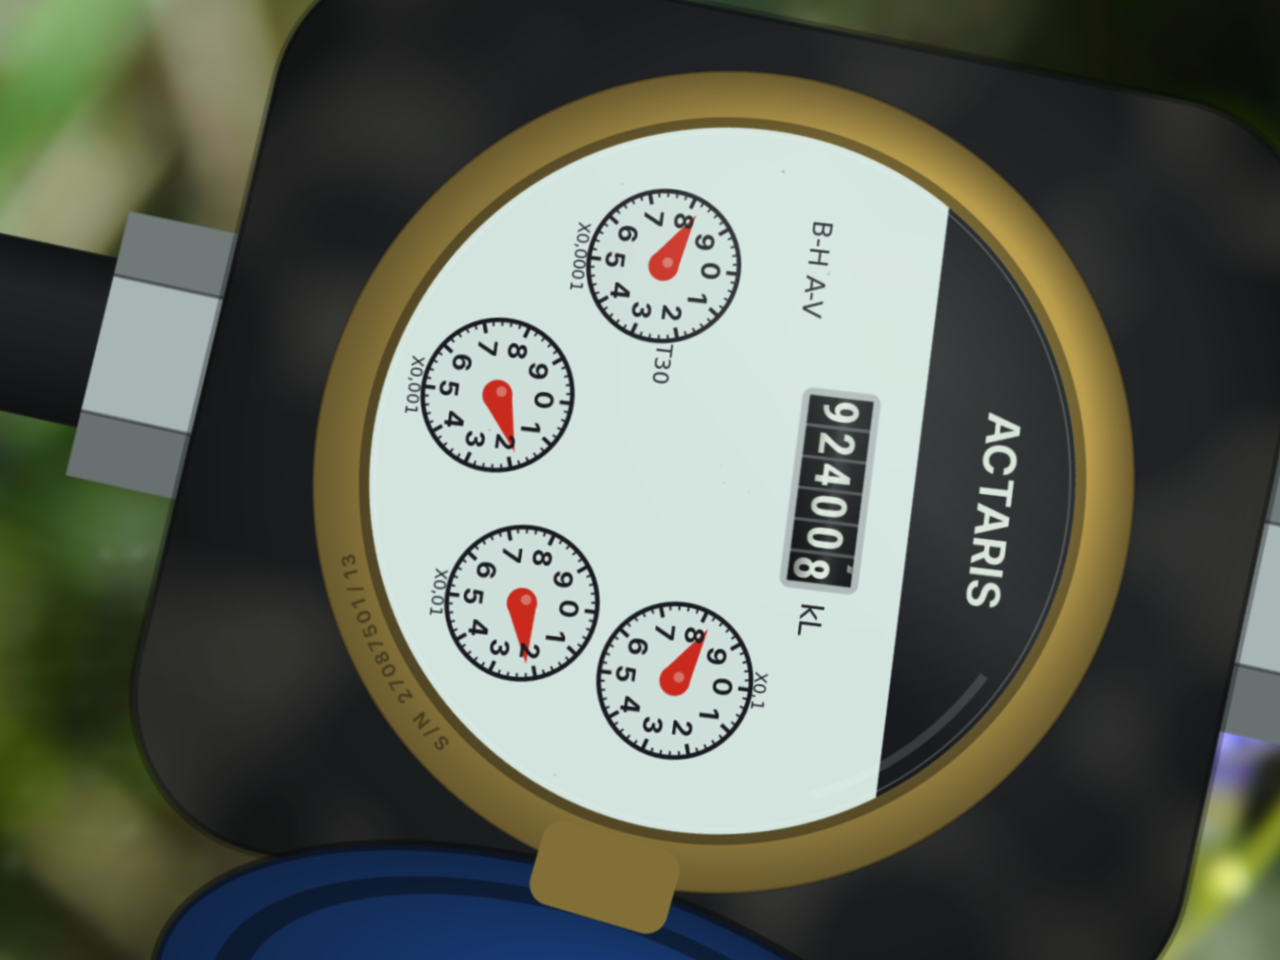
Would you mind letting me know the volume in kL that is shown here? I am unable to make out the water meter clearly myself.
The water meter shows 924007.8218 kL
